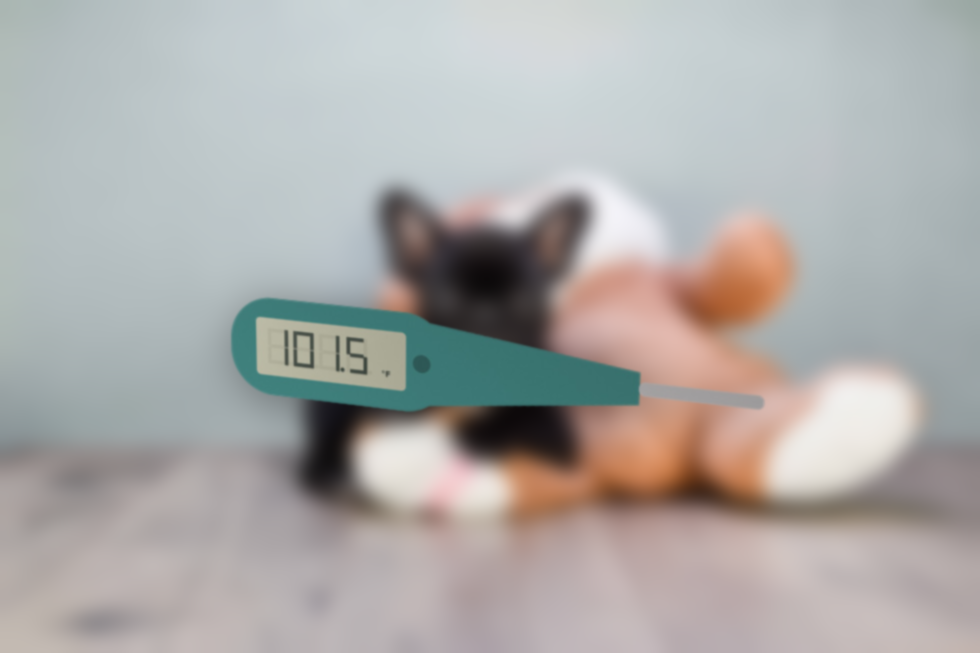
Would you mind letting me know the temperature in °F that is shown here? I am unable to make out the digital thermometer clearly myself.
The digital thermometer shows 101.5 °F
